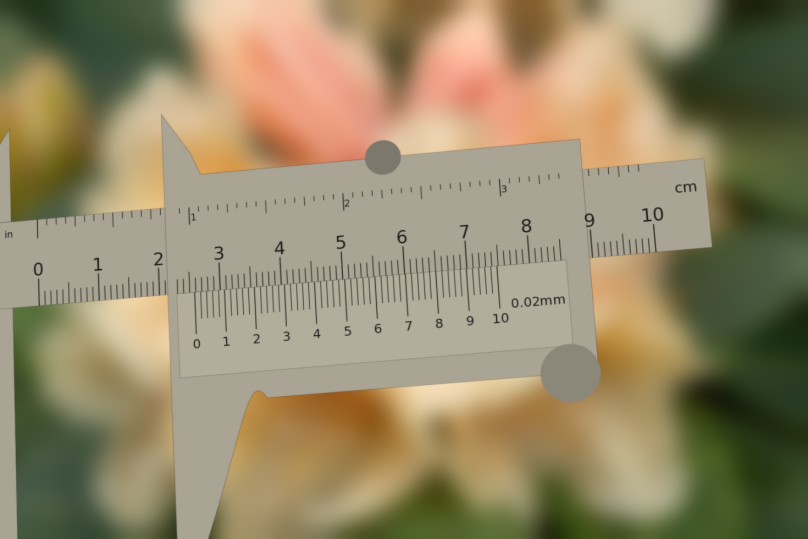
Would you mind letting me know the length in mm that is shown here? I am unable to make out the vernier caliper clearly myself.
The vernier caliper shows 25.8 mm
